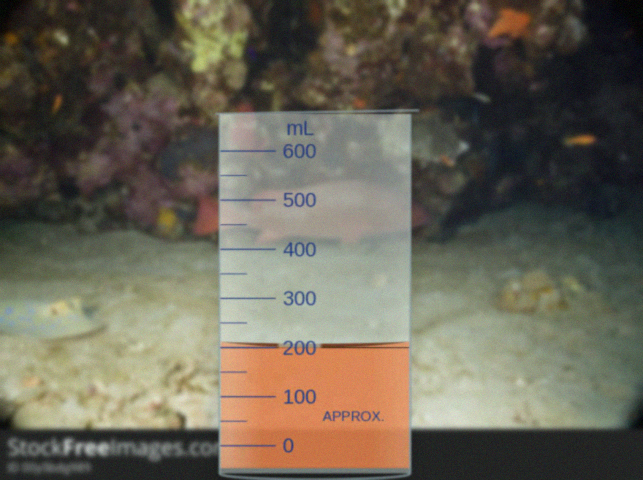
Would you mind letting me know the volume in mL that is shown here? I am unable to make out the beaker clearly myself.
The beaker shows 200 mL
